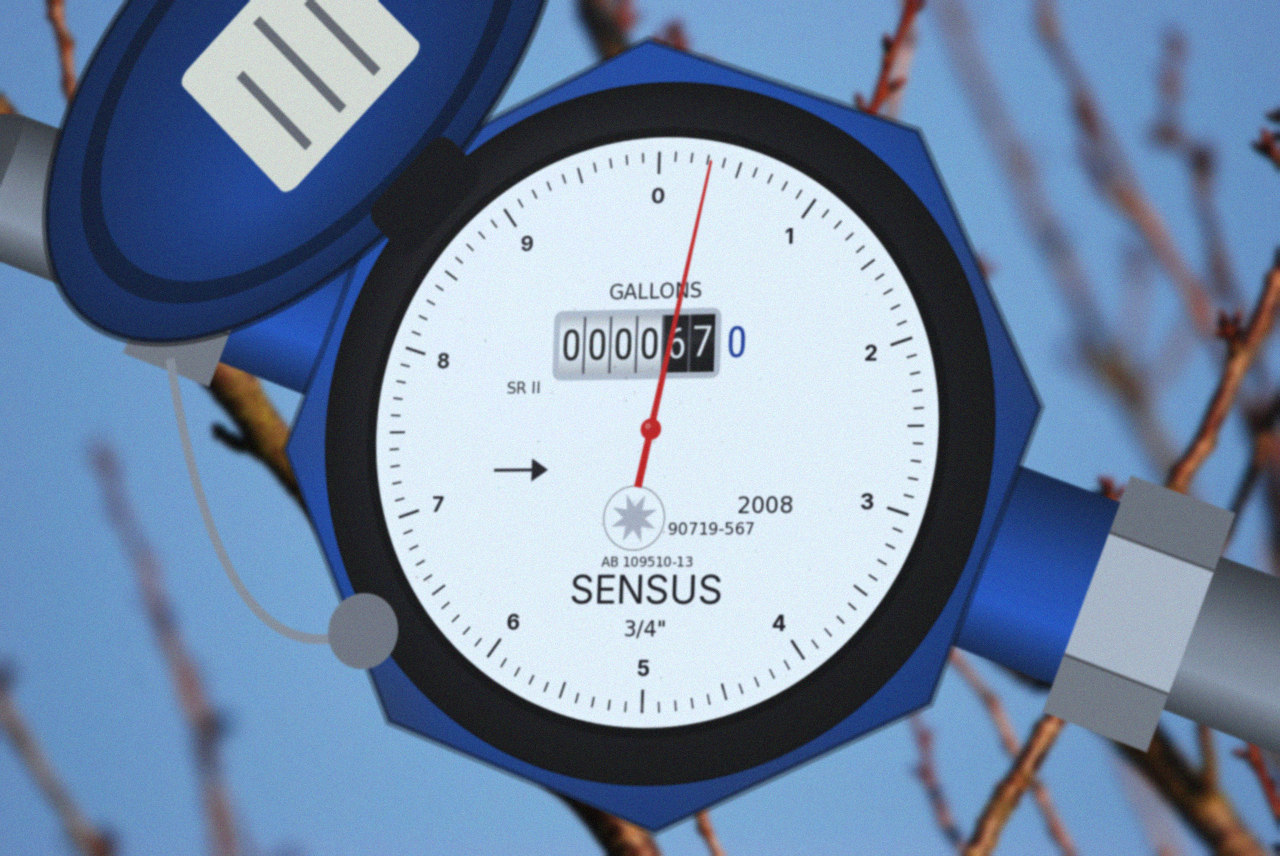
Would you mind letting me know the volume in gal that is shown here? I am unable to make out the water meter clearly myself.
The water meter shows 670.3 gal
